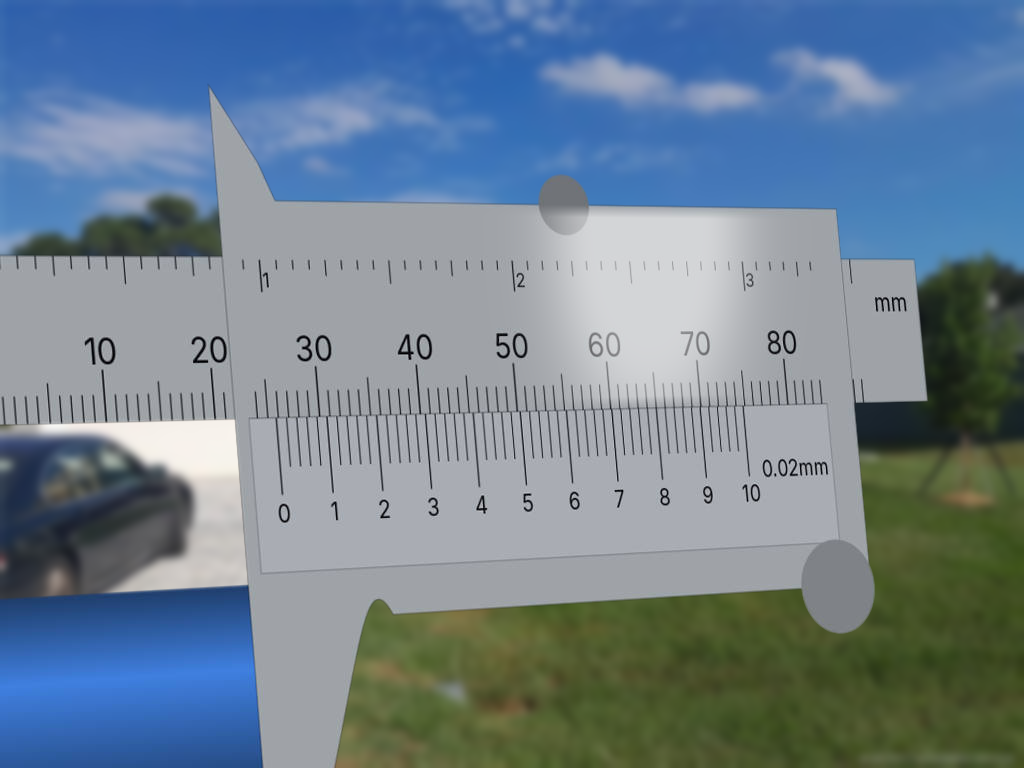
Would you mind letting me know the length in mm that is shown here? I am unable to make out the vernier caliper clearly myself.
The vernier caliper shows 25.8 mm
